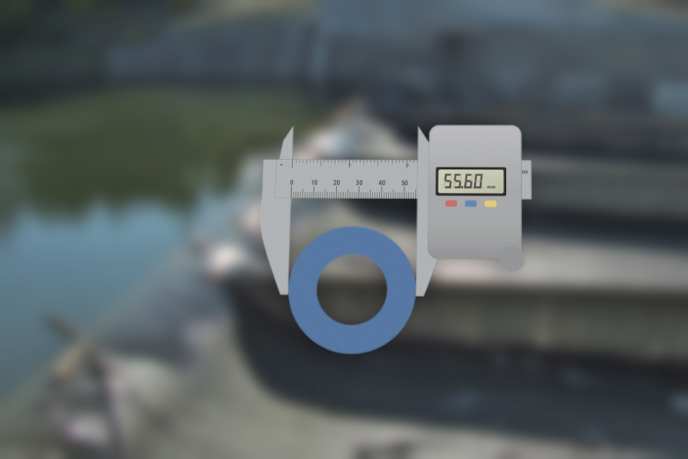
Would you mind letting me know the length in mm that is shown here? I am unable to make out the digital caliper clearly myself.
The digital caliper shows 55.60 mm
